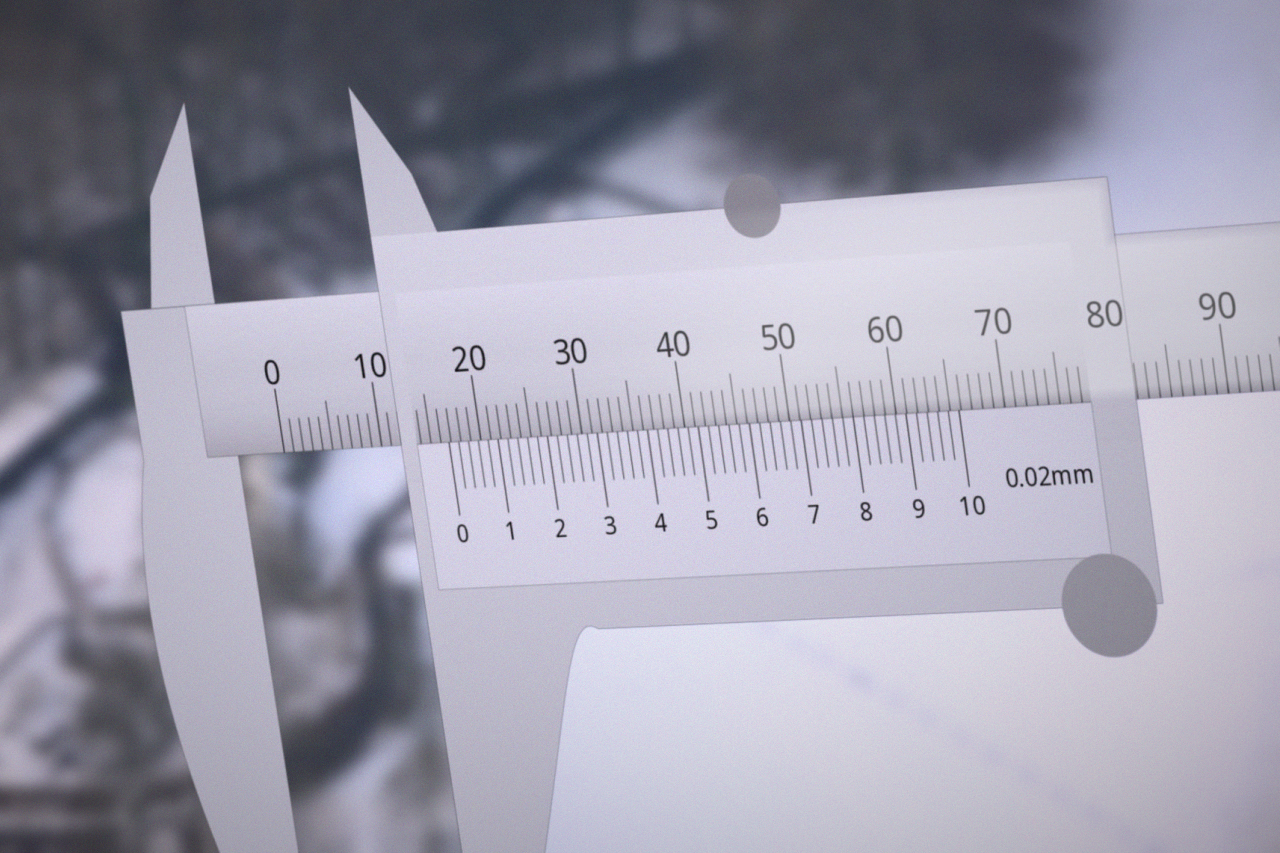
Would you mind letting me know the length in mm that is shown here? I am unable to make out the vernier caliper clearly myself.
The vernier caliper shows 16.8 mm
